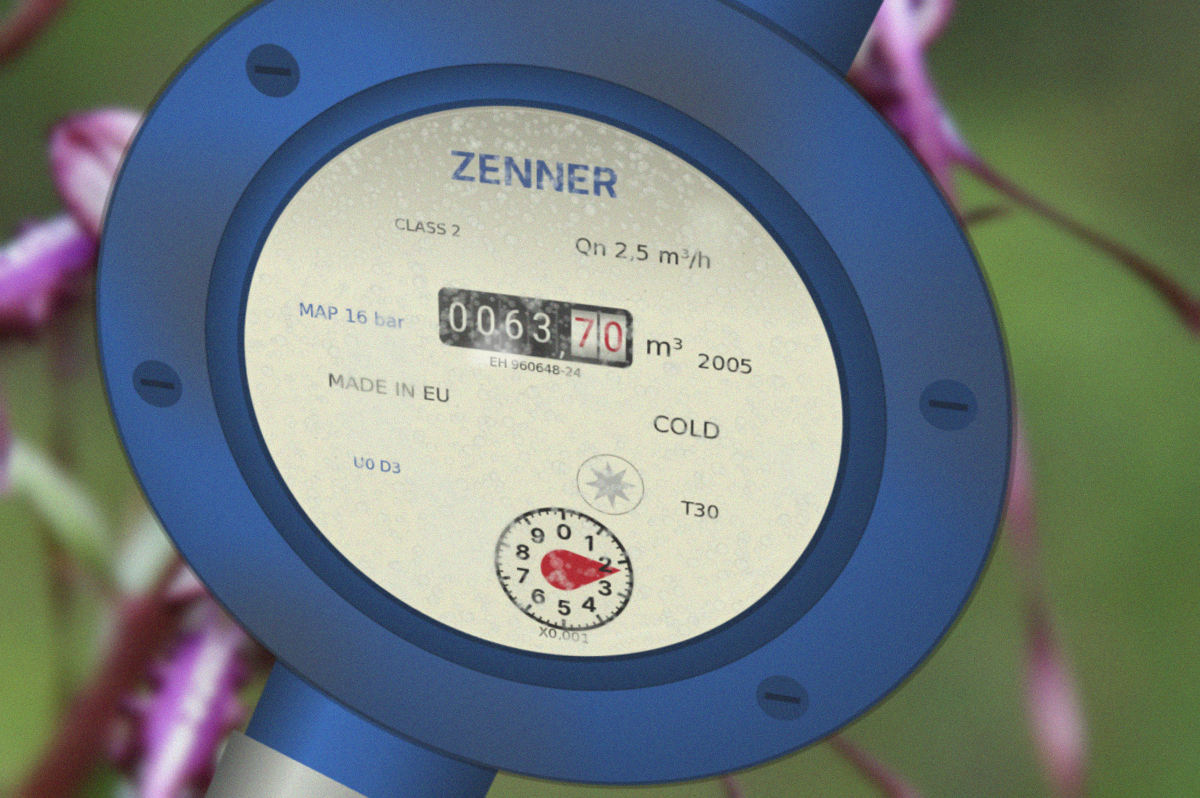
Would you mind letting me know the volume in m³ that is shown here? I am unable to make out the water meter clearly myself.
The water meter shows 63.702 m³
